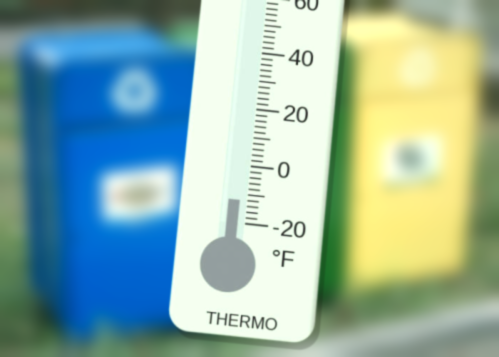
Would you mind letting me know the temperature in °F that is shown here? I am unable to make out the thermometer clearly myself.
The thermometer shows -12 °F
